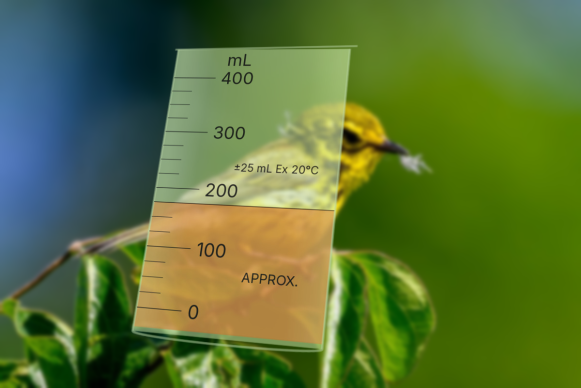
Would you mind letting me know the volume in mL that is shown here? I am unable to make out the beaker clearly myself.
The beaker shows 175 mL
